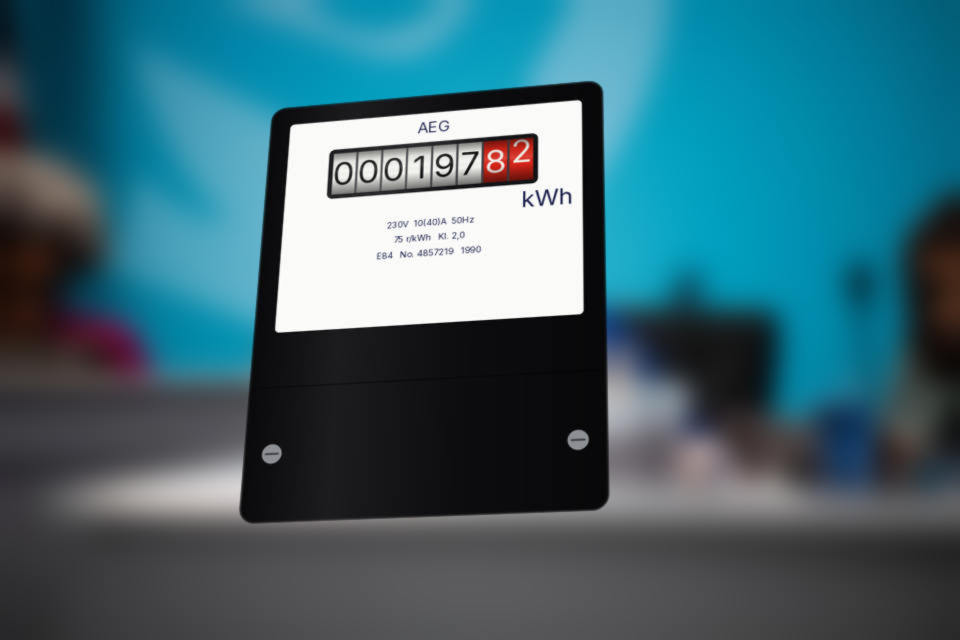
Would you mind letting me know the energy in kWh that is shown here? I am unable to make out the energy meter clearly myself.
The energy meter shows 197.82 kWh
